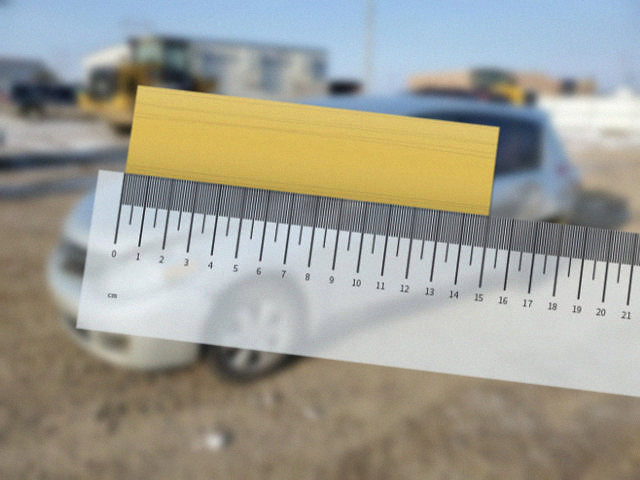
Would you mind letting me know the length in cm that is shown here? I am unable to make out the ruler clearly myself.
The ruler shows 15 cm
